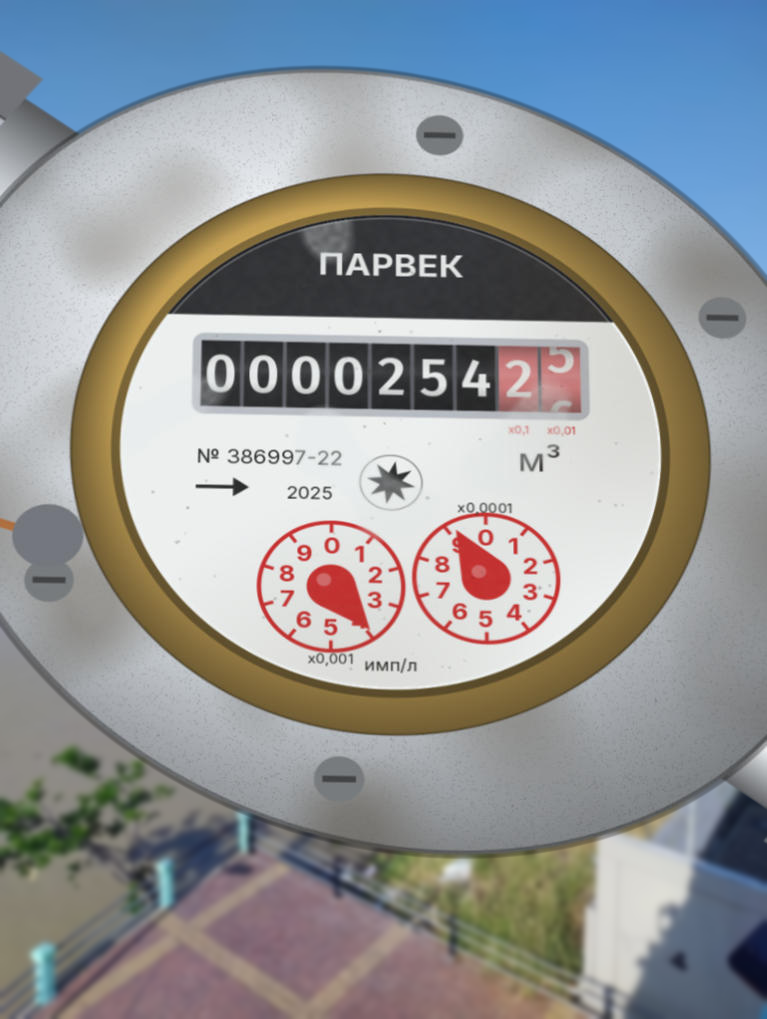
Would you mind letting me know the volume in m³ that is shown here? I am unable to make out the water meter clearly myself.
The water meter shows 254.2539 m³
